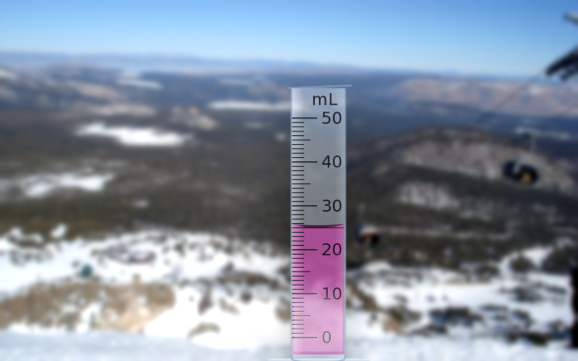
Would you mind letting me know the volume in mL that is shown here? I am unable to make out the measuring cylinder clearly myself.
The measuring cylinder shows 25 mL
